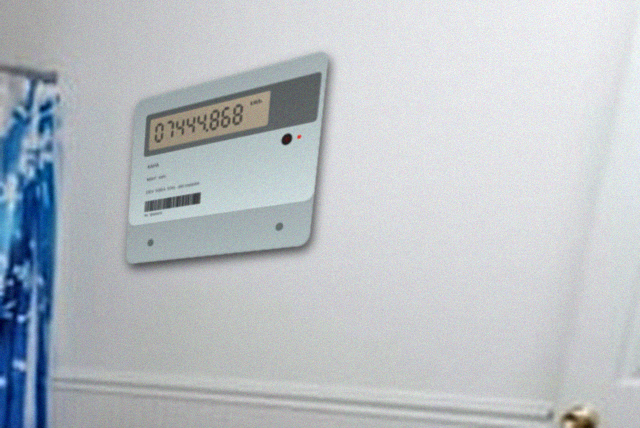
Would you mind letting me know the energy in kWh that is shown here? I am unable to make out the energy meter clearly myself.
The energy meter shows 7444.868 kWh
